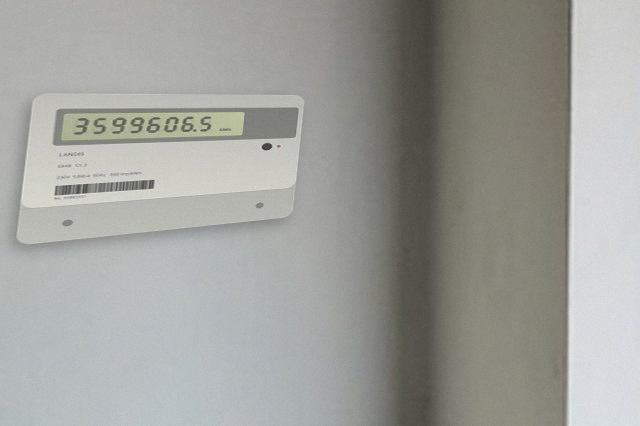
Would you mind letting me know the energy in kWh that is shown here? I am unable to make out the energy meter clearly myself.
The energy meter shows 3599606.5 kWh
